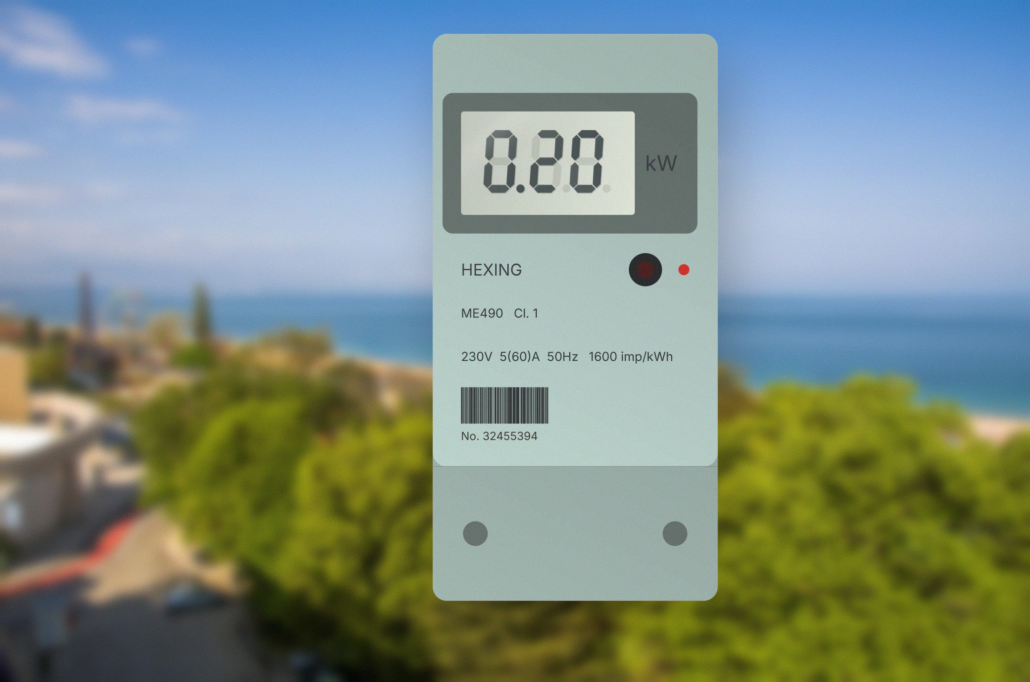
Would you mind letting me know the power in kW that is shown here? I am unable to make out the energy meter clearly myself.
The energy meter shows 0.20 kW
